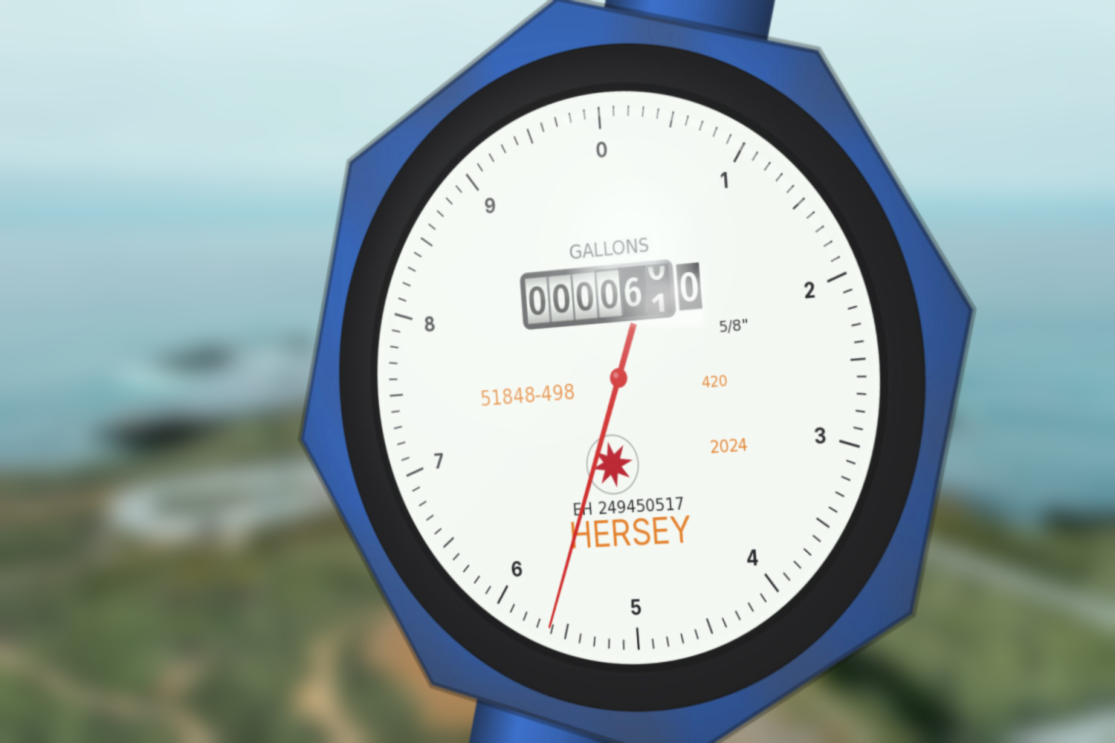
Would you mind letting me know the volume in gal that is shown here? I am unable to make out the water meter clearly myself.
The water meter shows 605.6 gal
